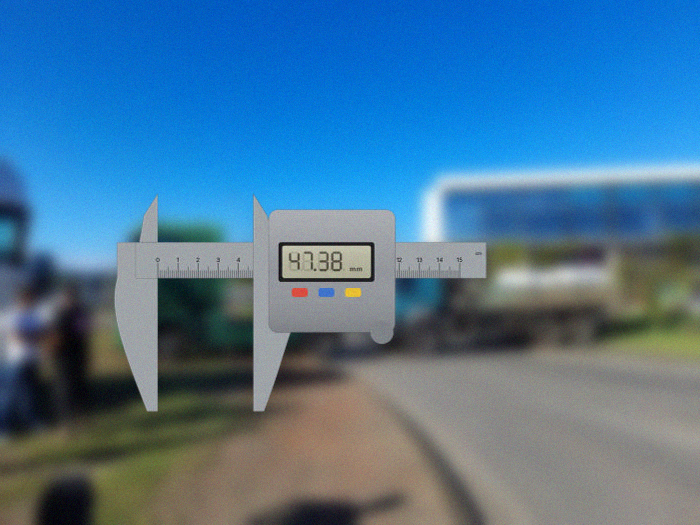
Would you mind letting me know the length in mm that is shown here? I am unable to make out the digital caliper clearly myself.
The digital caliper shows 47.38 mm
